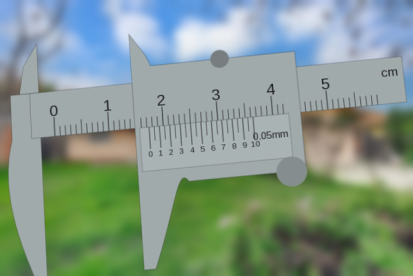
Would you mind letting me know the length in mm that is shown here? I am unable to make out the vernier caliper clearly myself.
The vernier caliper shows 17.4 mm
